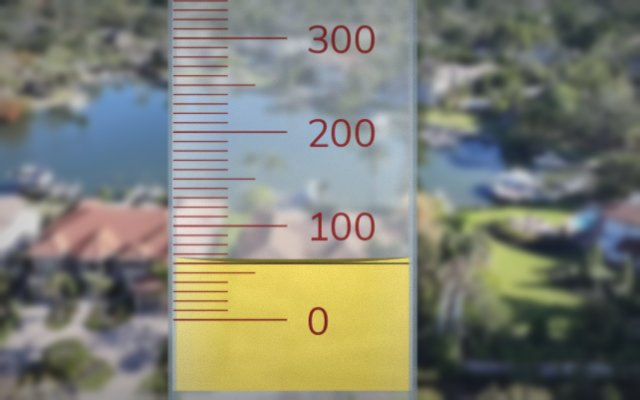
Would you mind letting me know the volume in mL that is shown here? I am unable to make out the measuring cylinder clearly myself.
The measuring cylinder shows 60 mL
